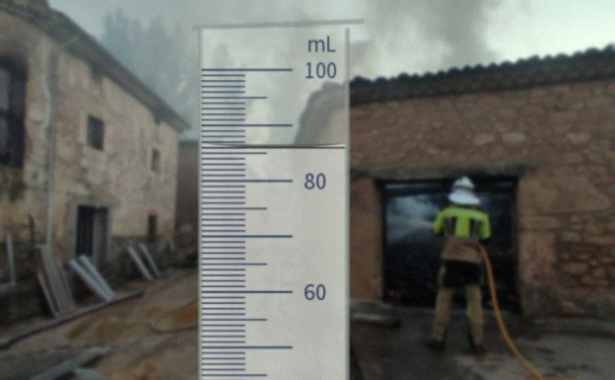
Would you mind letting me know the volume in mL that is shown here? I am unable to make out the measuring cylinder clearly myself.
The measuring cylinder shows 86 mL
